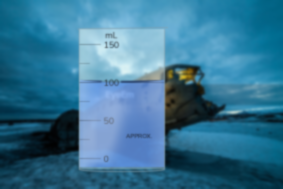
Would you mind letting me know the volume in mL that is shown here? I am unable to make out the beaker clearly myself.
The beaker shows 100 mL
